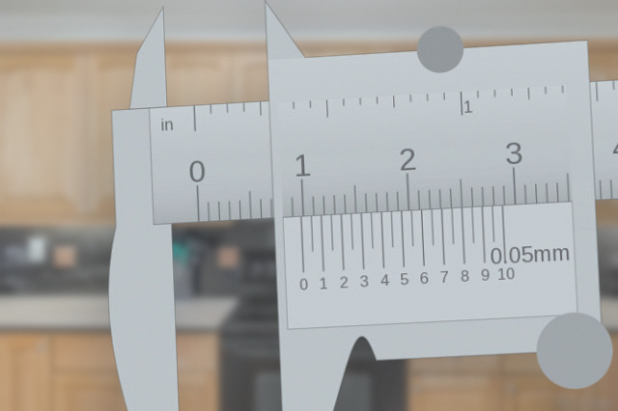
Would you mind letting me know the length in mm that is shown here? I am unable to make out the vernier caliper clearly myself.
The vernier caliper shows 9.8 mm
